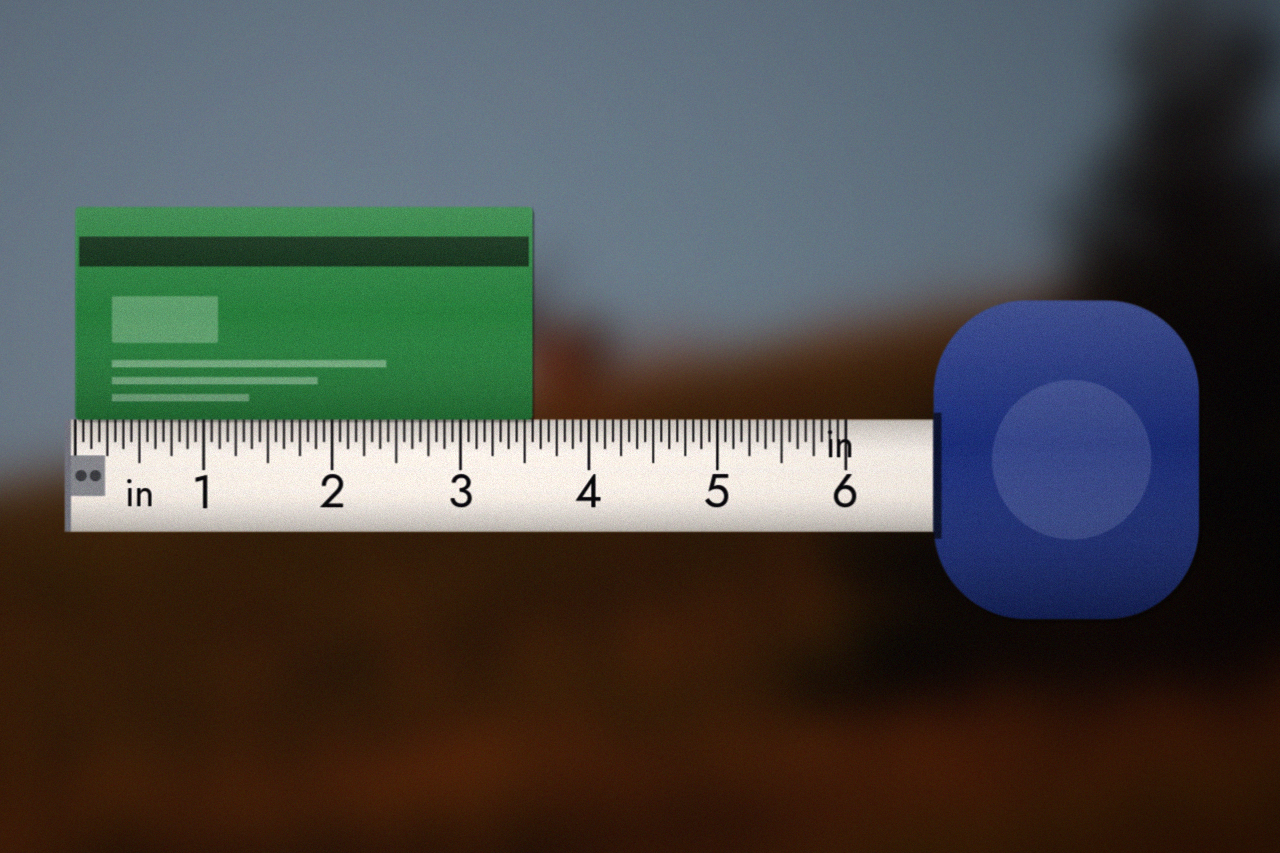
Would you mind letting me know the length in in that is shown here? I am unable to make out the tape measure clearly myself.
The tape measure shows 3.5625 in
